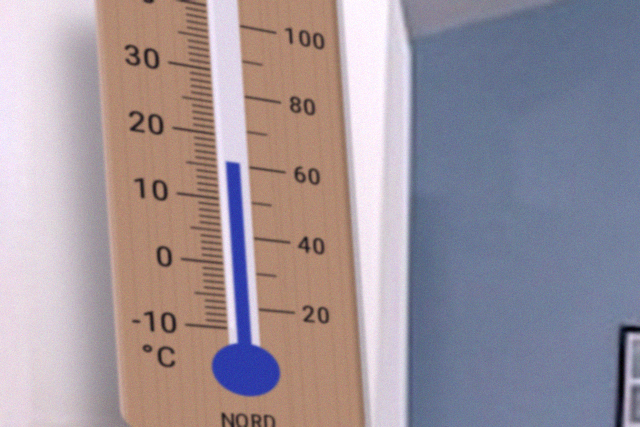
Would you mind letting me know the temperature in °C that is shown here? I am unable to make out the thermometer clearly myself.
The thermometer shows 16 °C
